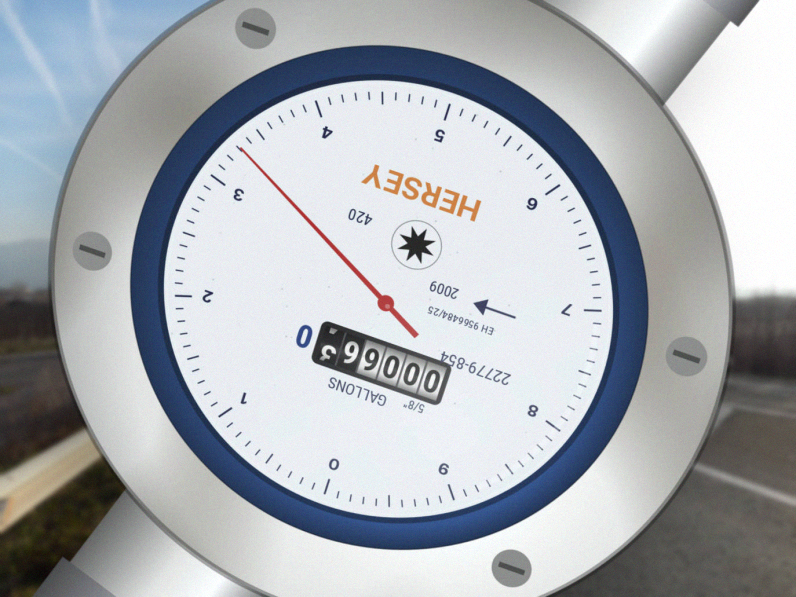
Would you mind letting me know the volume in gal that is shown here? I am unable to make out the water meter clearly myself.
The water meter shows 6633.3 gal
